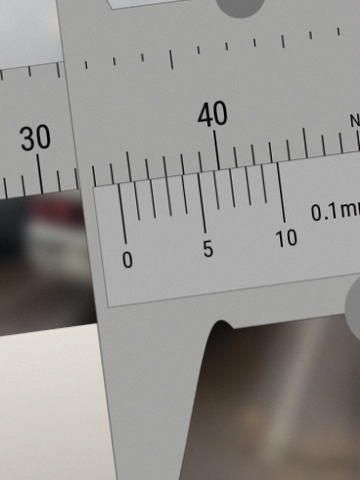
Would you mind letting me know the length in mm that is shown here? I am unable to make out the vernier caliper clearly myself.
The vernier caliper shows 34.3 mm
